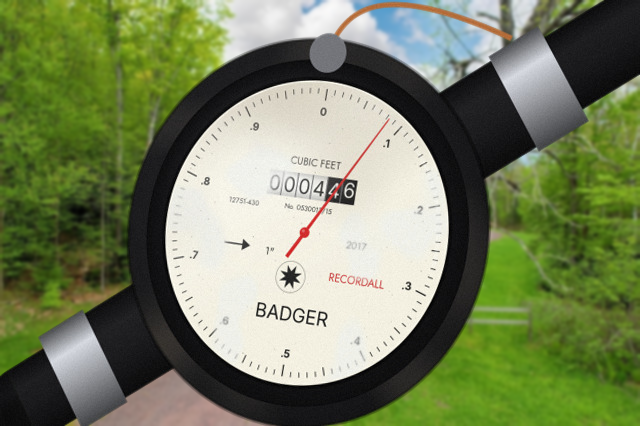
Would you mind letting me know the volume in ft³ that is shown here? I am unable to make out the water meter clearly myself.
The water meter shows 446.08 ft³
